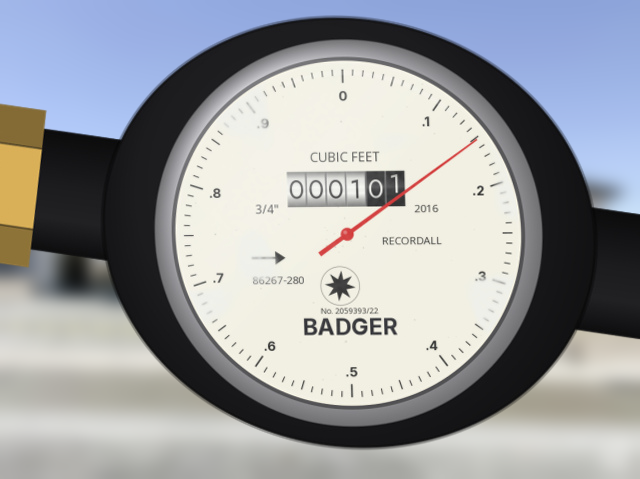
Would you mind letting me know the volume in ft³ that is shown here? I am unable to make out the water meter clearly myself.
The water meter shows 101.15 ft³
